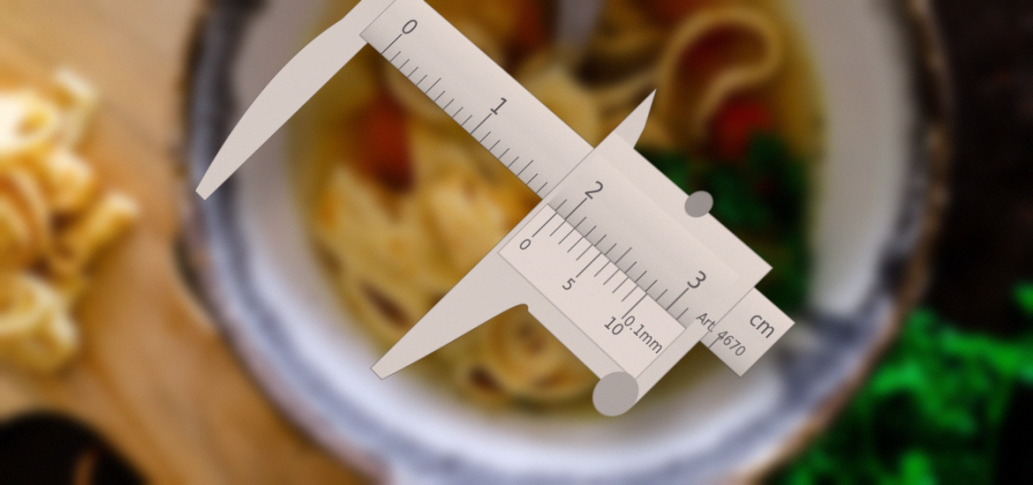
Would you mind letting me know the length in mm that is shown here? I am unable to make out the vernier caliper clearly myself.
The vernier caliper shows 19.2 mm
